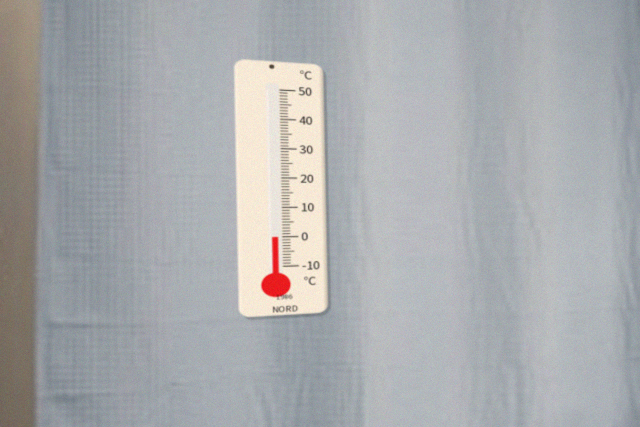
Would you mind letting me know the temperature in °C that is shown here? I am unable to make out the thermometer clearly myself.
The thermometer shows 0 °C
